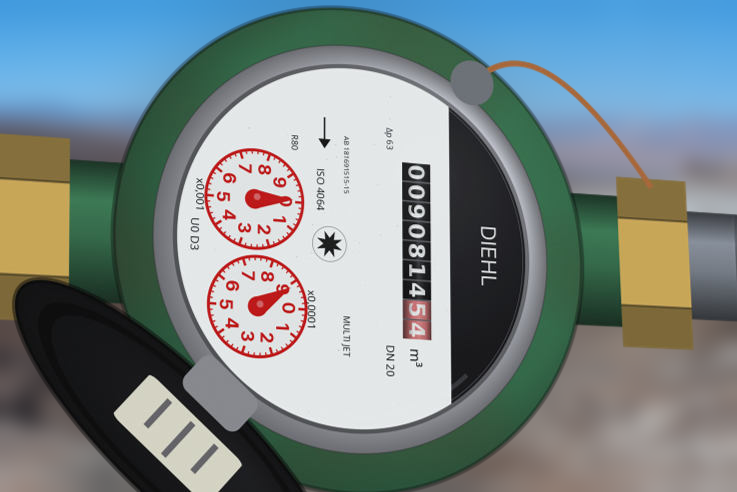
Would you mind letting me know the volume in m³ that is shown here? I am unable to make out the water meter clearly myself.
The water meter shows 90814.5399 m³
